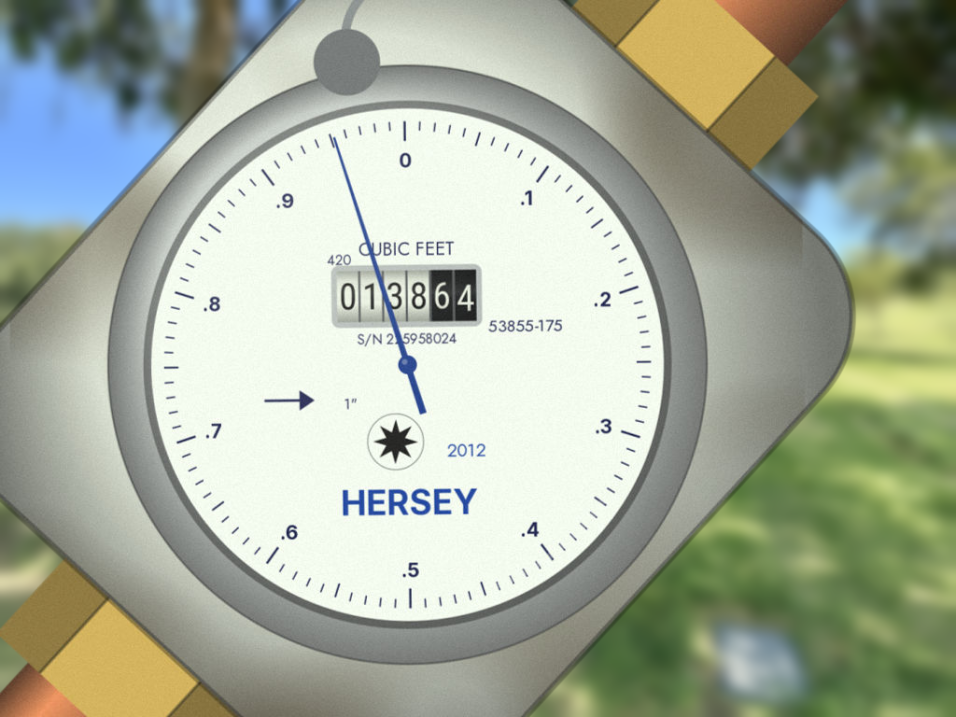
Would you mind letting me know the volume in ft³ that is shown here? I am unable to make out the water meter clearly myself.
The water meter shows 13863.95 ft³
